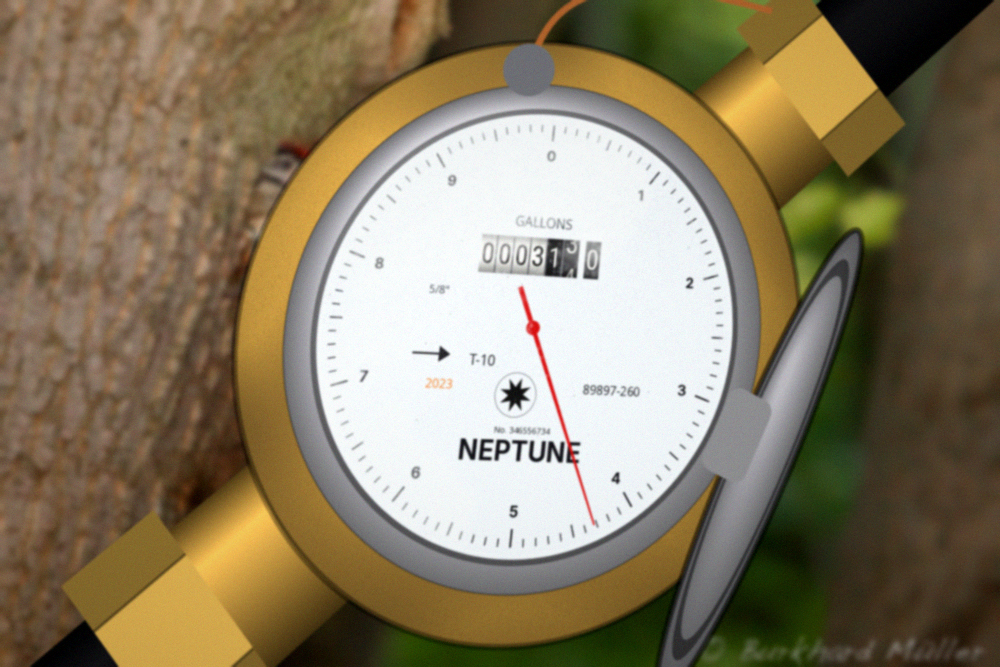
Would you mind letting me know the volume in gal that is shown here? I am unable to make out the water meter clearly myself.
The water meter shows 3134.3 gal
